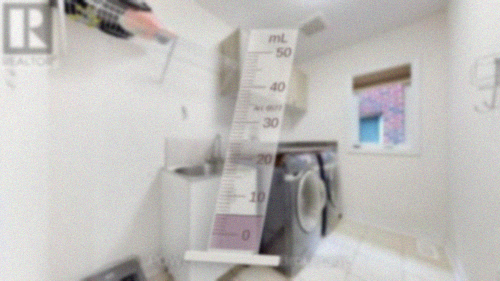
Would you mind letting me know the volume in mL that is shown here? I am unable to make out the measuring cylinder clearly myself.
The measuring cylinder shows 5 mL
